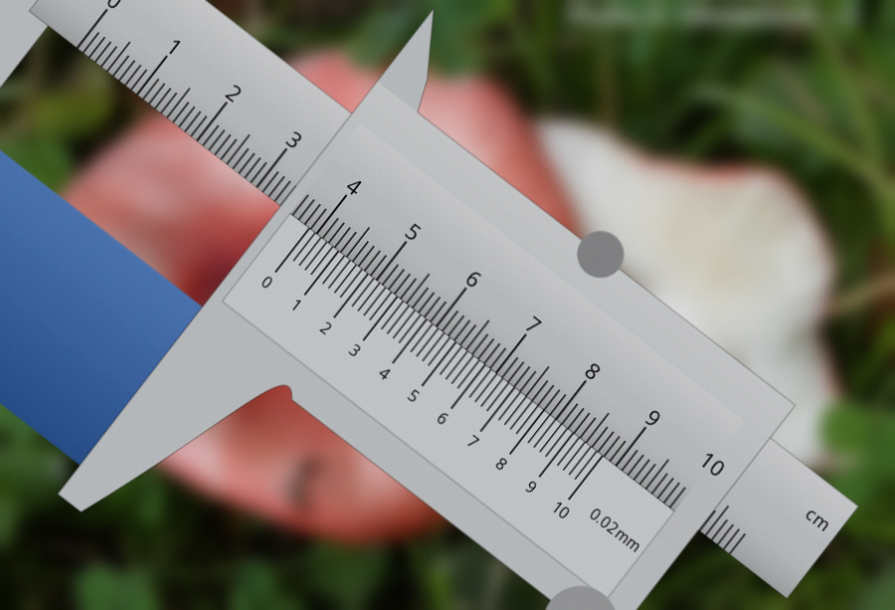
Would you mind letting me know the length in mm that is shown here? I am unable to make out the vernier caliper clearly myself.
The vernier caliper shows 38.8 mm
